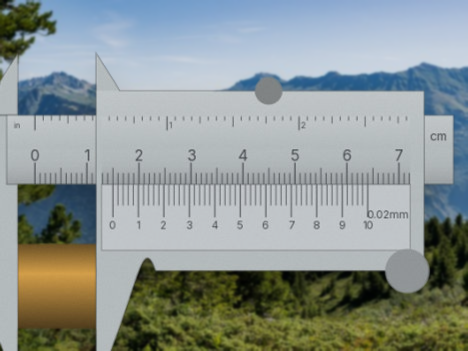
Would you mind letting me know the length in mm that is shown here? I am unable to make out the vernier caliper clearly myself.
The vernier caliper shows 15.0 mm
